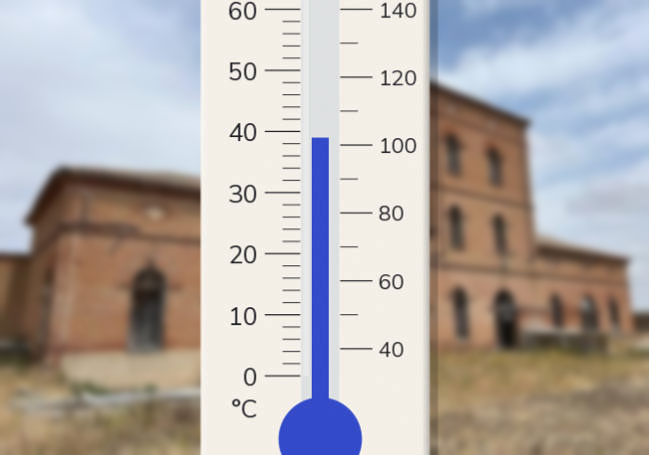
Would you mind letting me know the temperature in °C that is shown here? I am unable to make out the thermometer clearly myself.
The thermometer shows 39 °C
